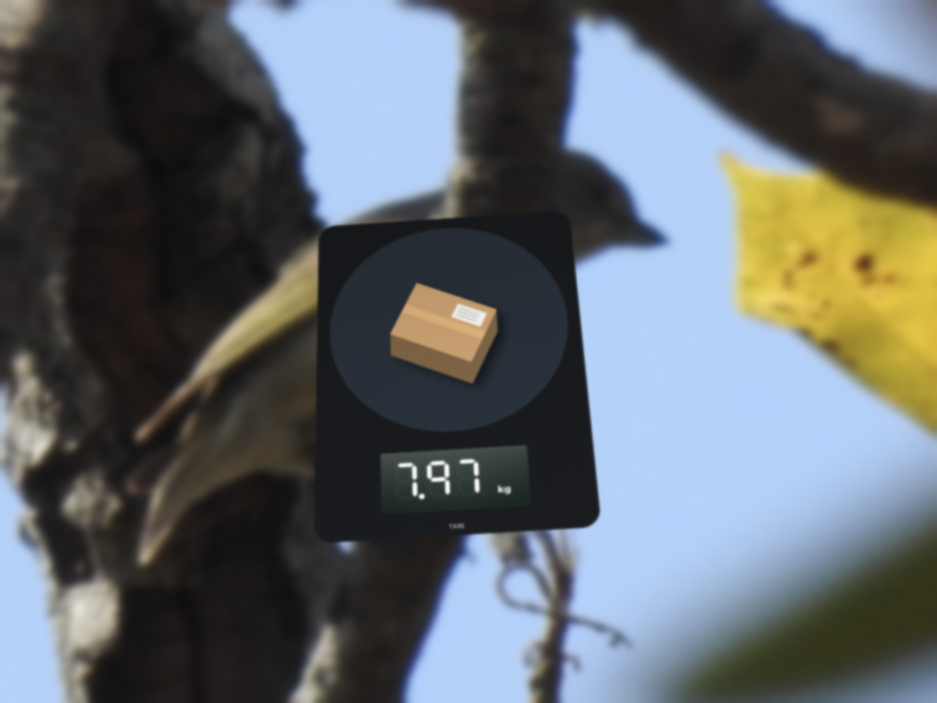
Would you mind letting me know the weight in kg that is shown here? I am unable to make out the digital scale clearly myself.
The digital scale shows 7.97 kg
